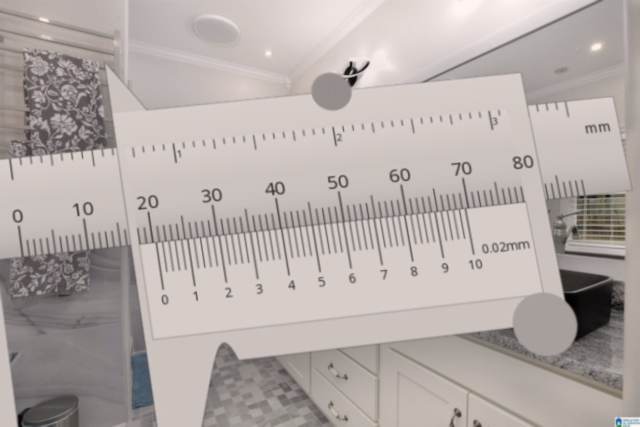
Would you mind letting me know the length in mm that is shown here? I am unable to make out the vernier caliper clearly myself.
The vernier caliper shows 20.5 mm
